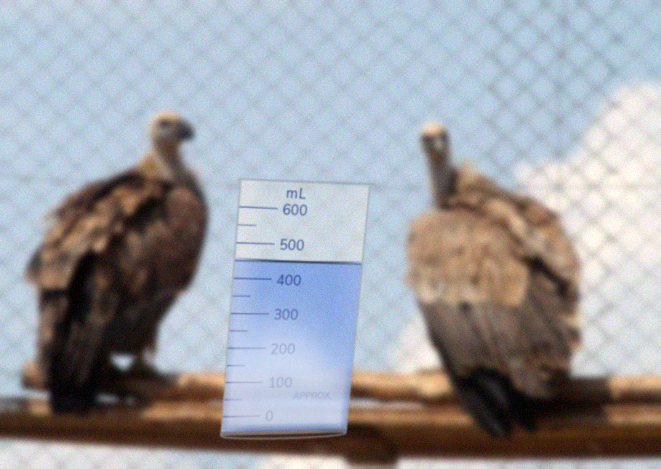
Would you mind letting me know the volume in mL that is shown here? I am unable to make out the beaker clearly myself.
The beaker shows 450 mL
